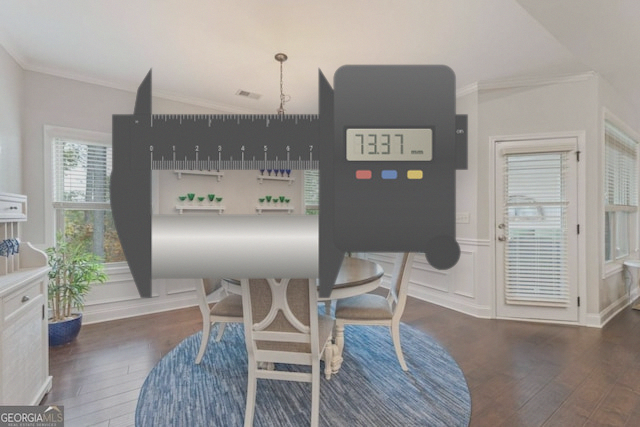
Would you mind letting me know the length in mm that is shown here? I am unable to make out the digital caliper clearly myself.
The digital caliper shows 73.37 mm
